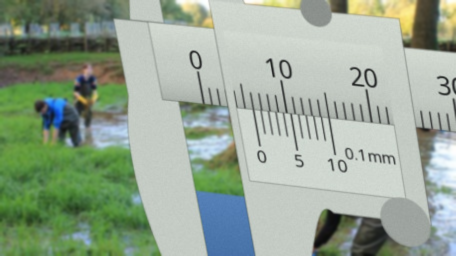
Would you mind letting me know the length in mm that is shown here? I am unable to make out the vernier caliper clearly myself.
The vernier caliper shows 6.0 mm
